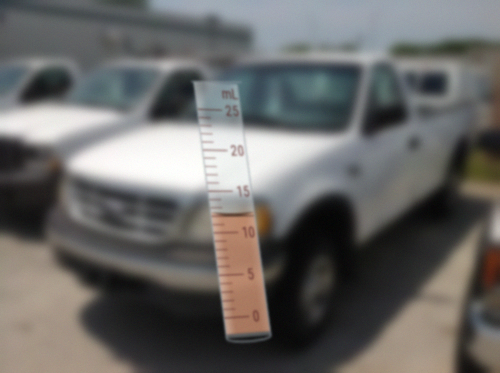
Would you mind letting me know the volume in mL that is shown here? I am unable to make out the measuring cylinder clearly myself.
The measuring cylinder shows 12 mL
